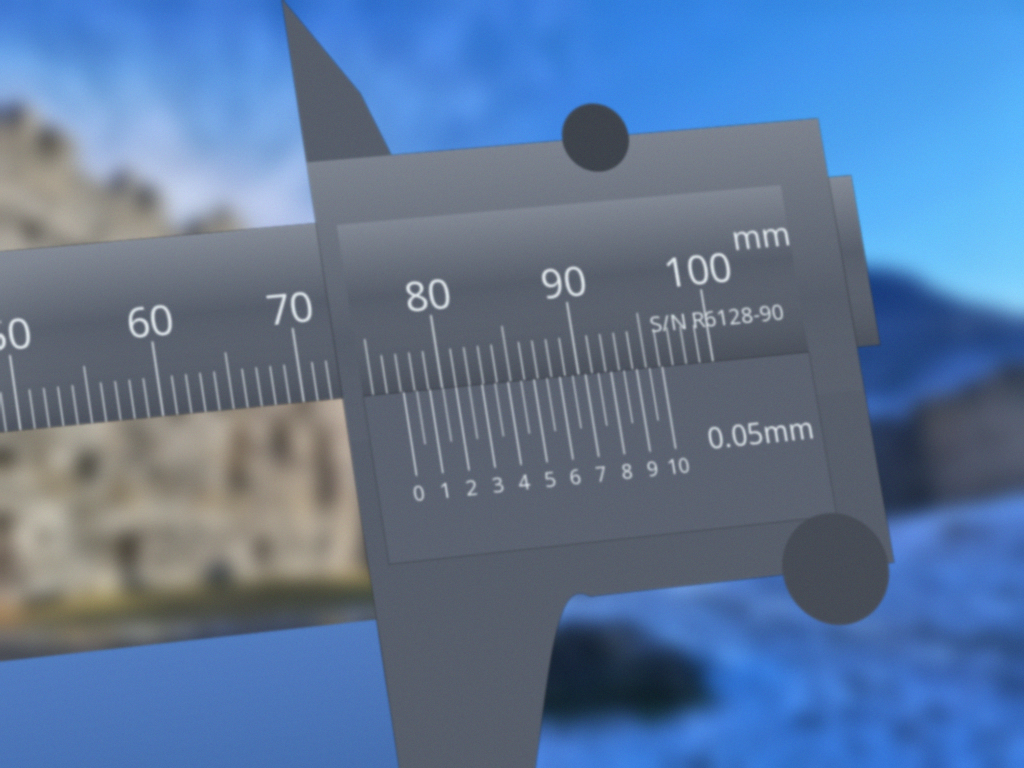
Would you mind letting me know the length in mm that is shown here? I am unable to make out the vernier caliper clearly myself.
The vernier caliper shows 77.2 mm
